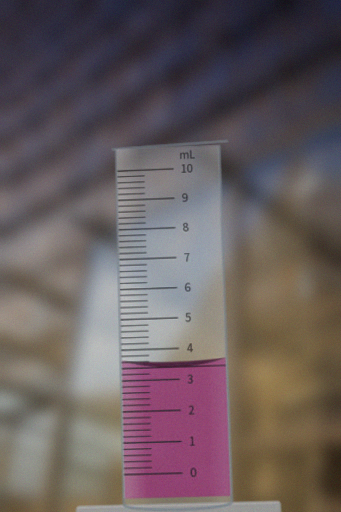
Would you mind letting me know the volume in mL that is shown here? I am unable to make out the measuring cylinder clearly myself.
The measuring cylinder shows 3.4 mL
